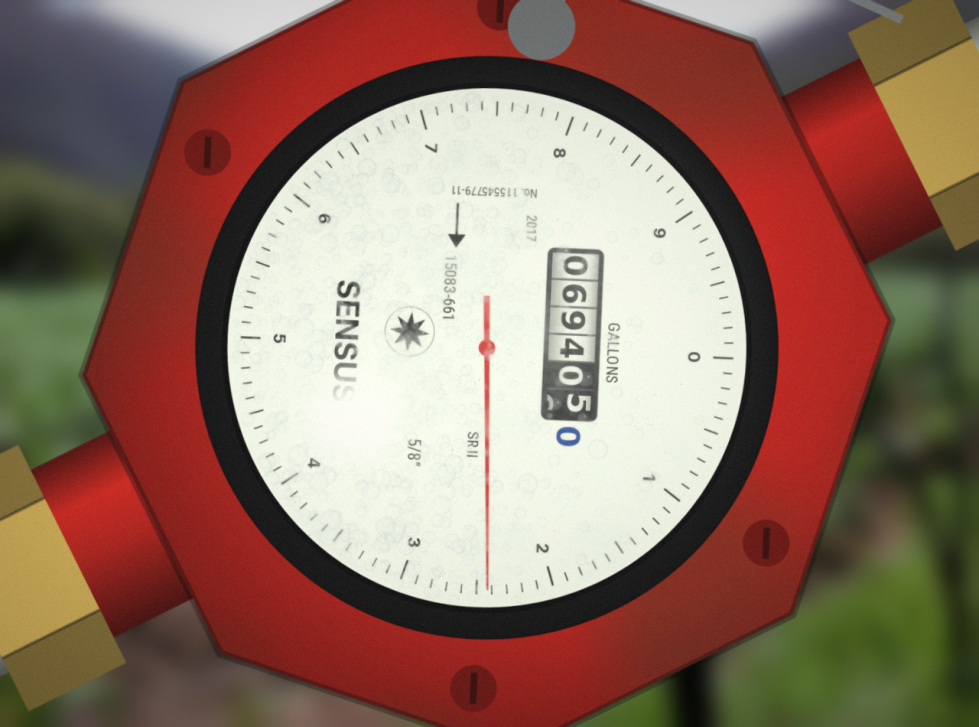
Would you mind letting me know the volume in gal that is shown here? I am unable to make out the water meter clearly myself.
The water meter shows 694052.4 gal
